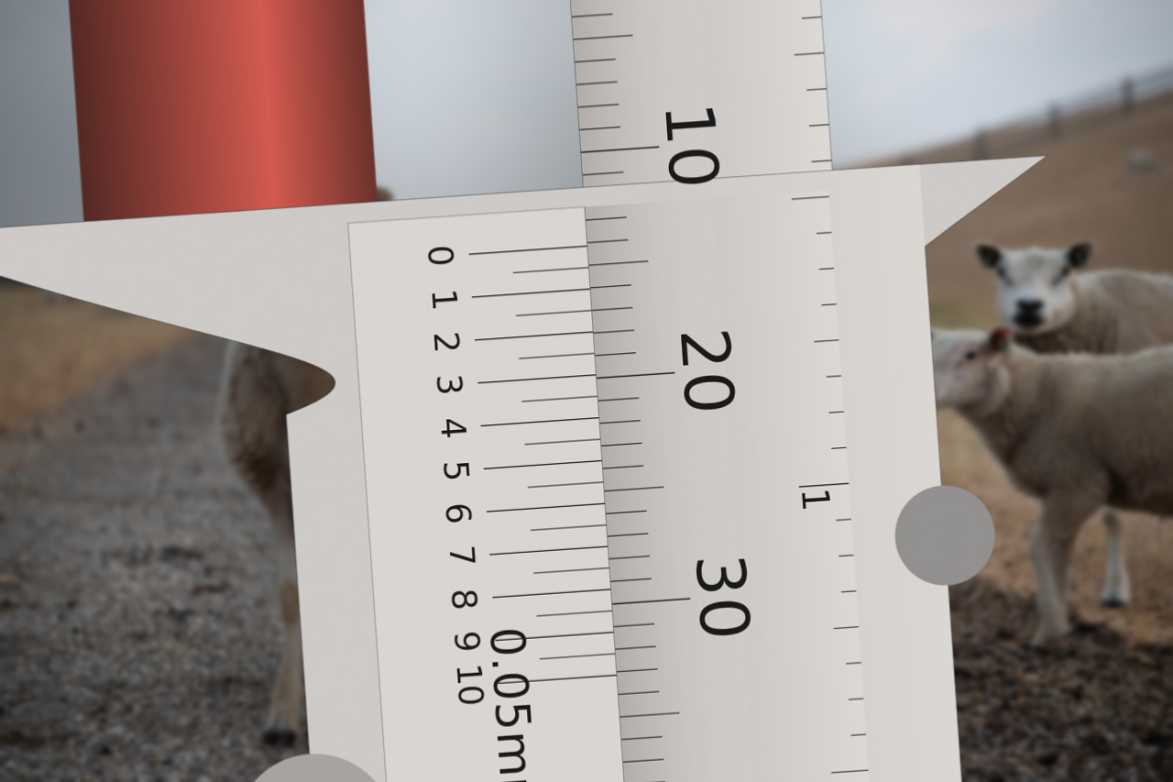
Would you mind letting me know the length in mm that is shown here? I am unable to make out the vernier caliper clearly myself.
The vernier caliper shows 14.15 mm
